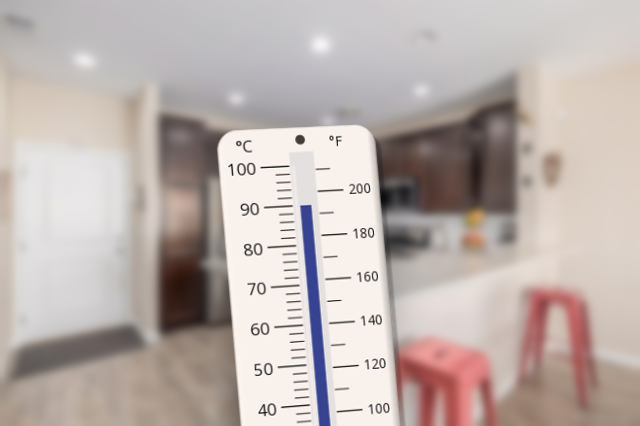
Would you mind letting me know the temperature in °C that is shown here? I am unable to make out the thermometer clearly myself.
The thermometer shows 90 °C
